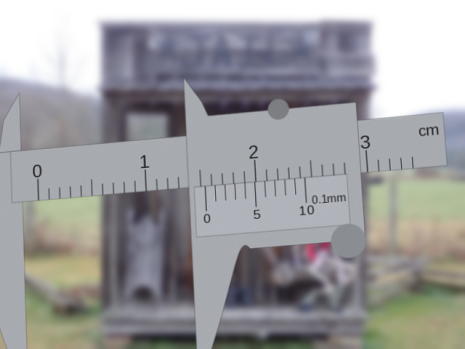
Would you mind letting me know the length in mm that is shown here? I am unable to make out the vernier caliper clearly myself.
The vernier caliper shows 15.4 mm
